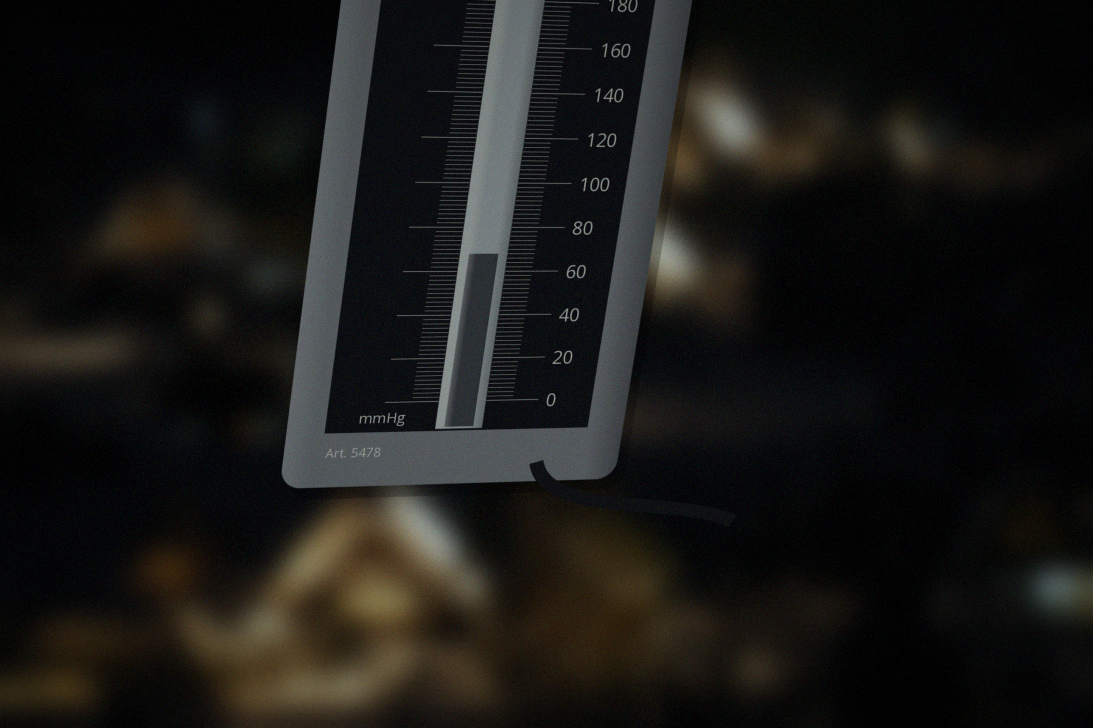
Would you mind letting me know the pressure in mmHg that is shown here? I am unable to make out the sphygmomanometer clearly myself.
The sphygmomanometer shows 68 mmHg
